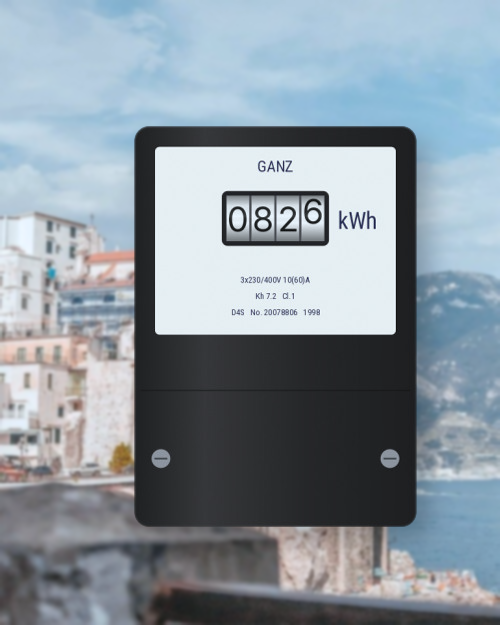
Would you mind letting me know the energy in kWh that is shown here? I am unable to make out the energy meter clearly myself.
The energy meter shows 826 kWh
